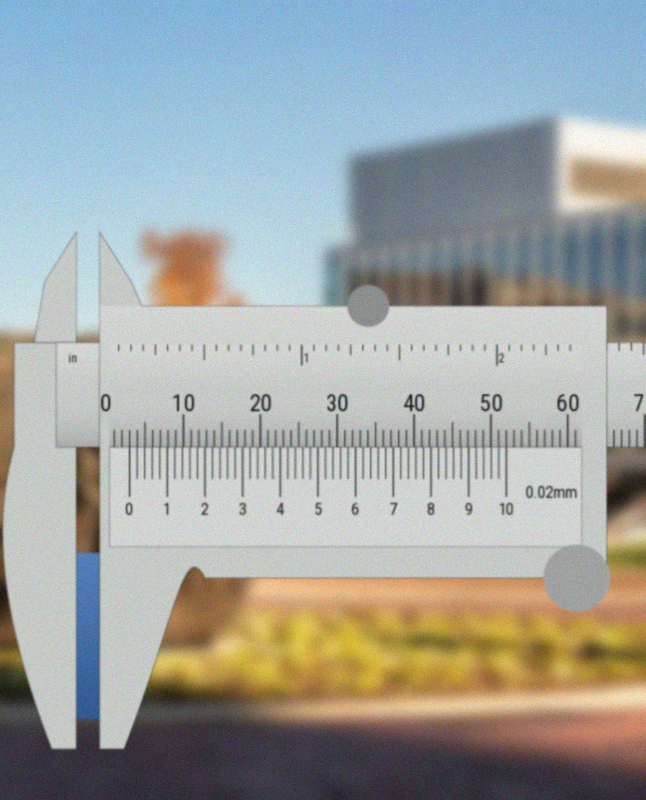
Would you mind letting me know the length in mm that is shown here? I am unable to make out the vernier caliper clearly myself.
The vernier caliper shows 3.0 mm
